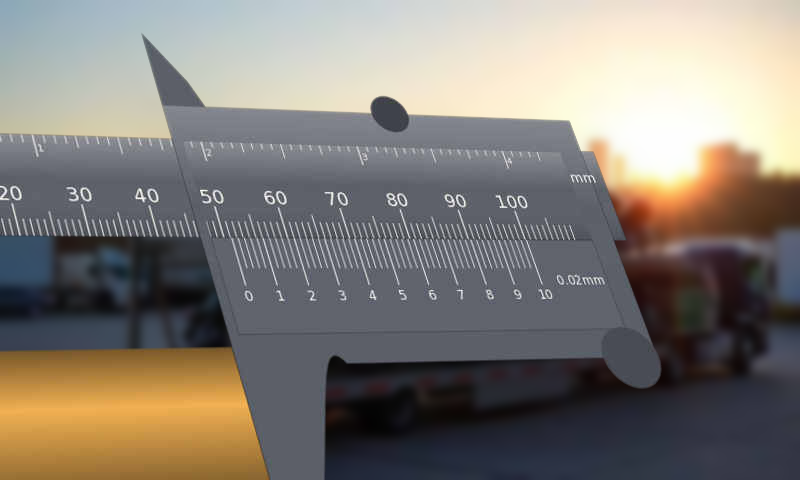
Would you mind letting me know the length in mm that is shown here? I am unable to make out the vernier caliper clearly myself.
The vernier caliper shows 51.2 mm
